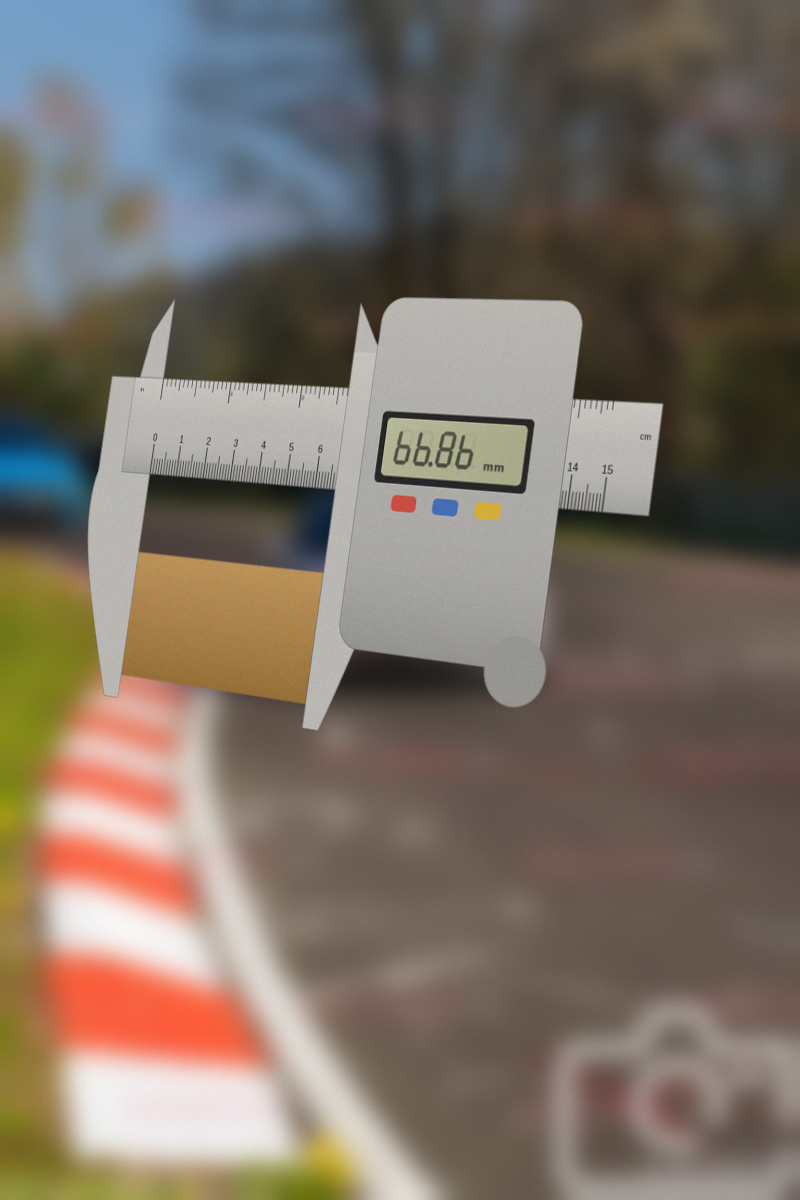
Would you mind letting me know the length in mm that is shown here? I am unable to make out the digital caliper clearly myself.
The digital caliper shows 66.86 mm
